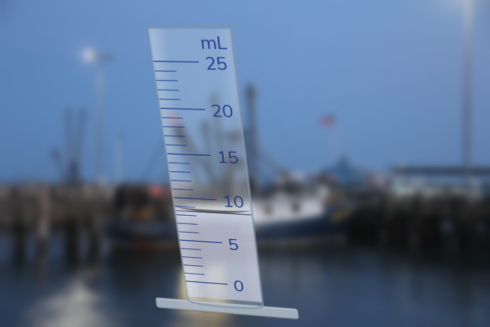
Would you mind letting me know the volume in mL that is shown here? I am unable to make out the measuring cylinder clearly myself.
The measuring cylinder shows 8.5 mL
